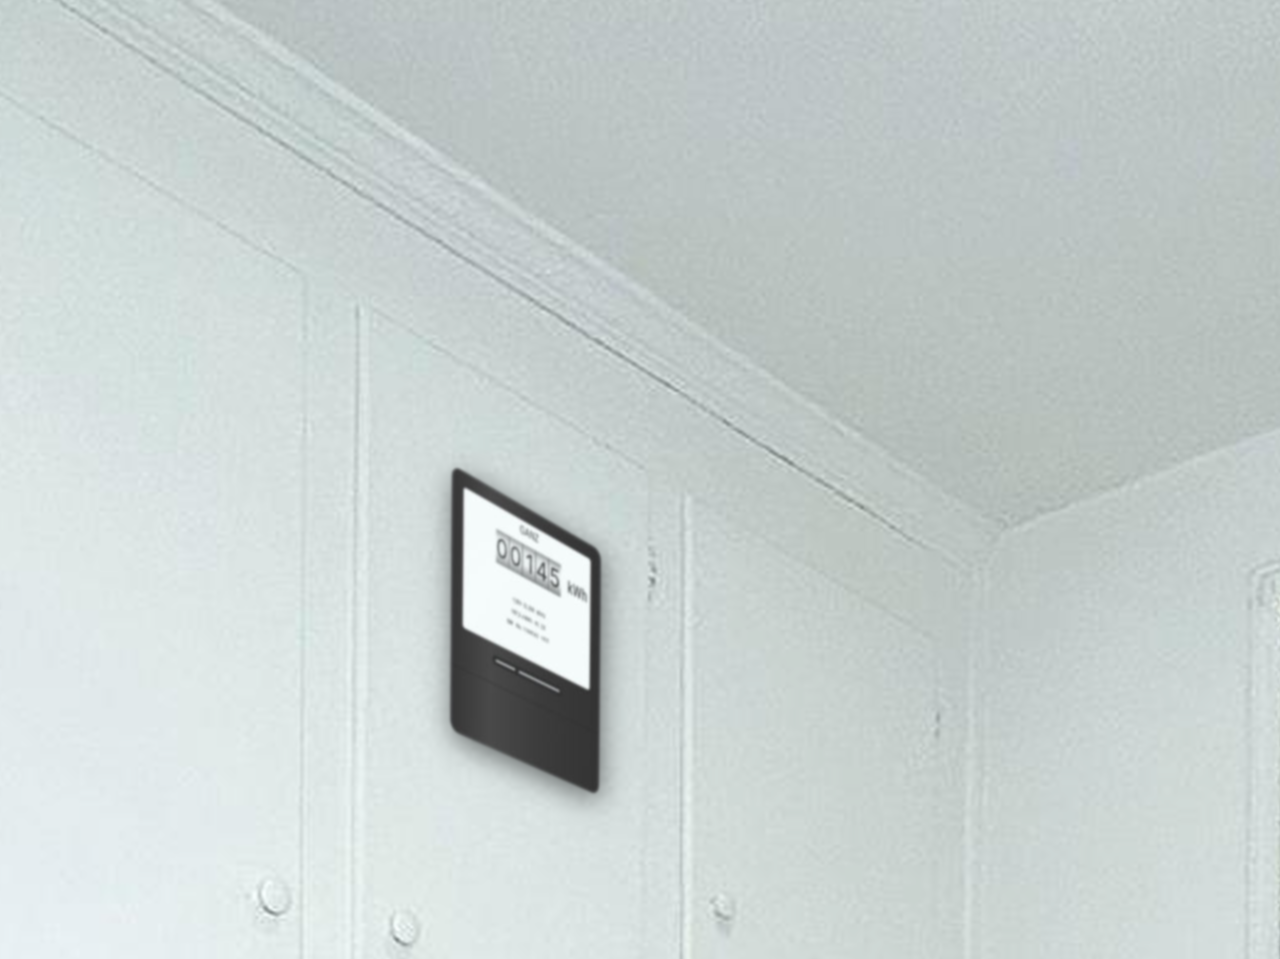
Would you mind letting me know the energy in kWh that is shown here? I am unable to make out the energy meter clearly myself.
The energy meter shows 145 kWh
